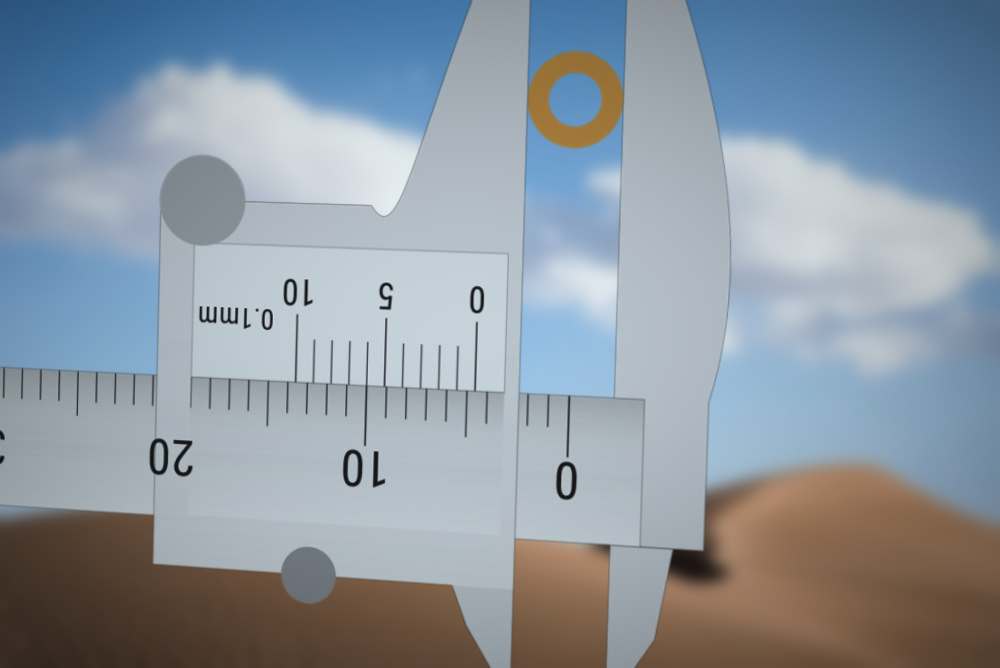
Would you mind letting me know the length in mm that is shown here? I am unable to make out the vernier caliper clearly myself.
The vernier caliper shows 4.6 mm
